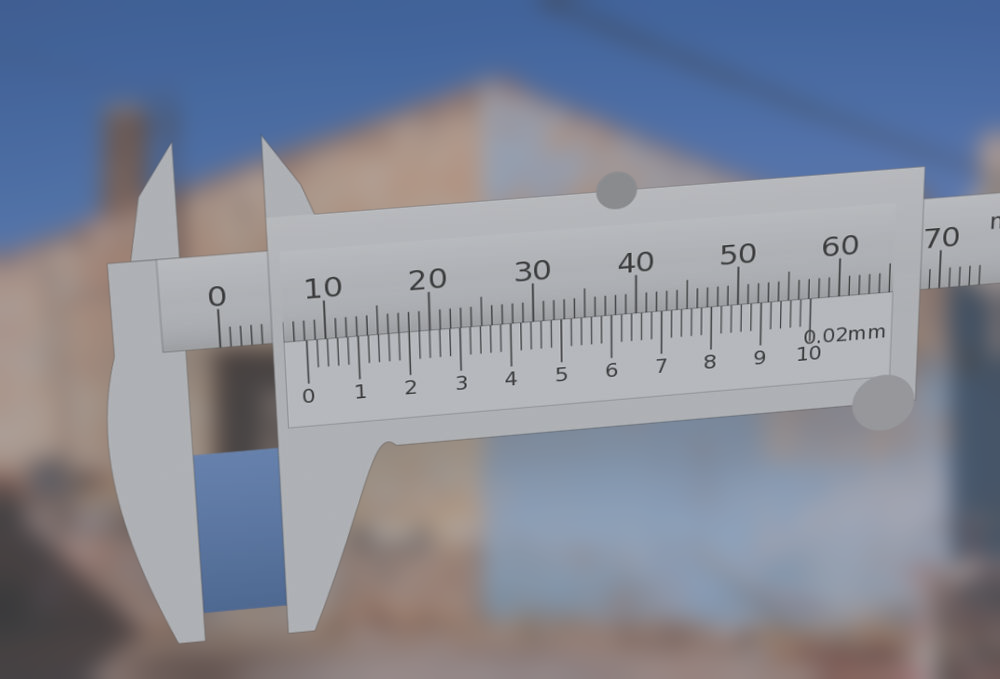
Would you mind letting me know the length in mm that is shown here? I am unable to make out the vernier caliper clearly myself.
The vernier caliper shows 8.2 mm
